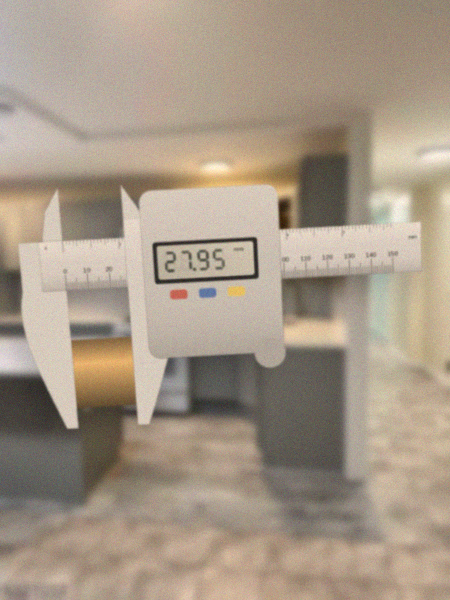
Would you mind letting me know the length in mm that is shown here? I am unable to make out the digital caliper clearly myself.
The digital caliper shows 27.95 mm
